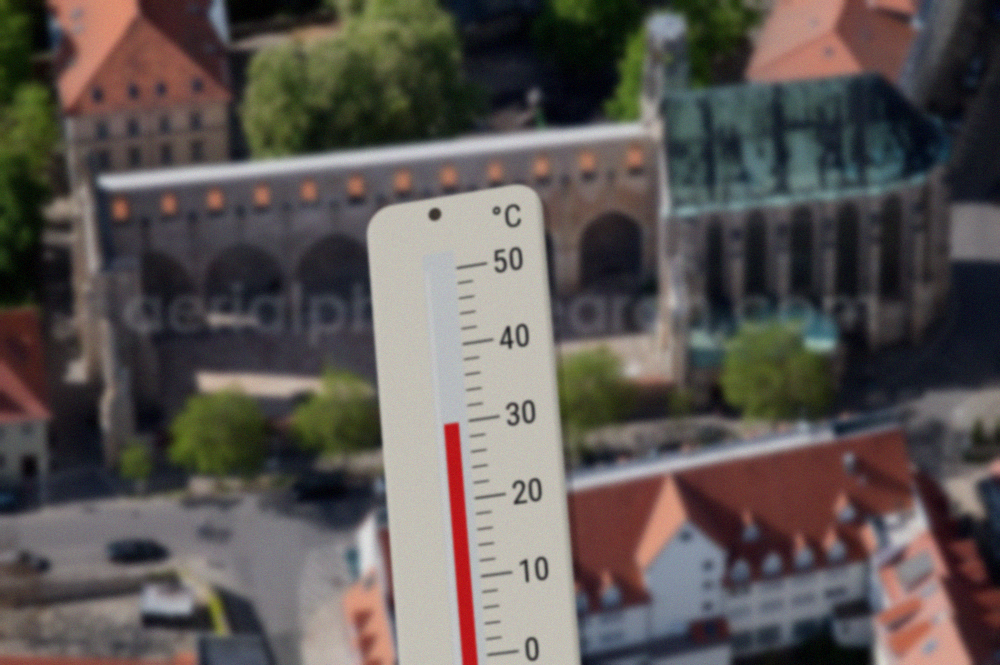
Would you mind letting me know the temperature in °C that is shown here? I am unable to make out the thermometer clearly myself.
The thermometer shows 30 °C
